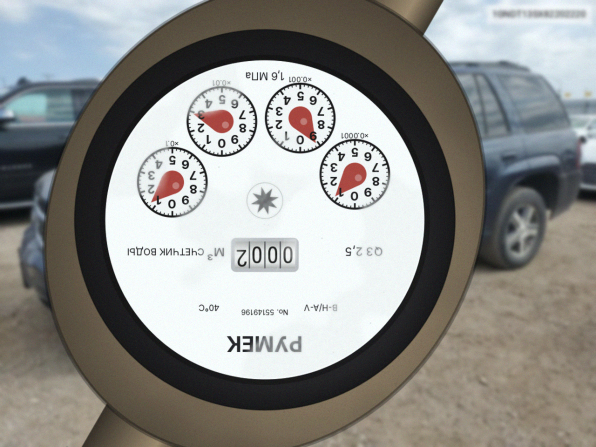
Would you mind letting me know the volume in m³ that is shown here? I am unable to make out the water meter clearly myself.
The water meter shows 2.1291 m³
